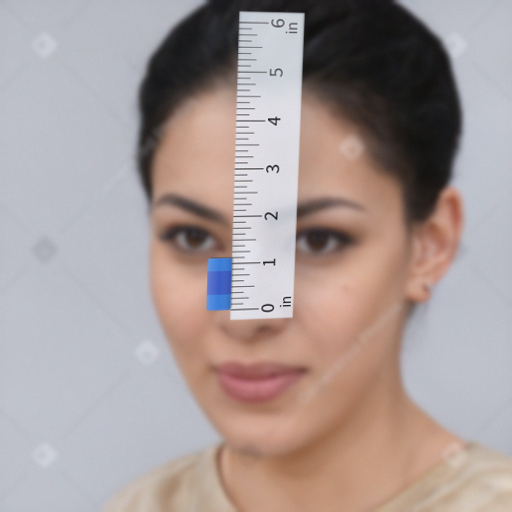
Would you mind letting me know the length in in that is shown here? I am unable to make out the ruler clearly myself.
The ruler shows 1.125 in
